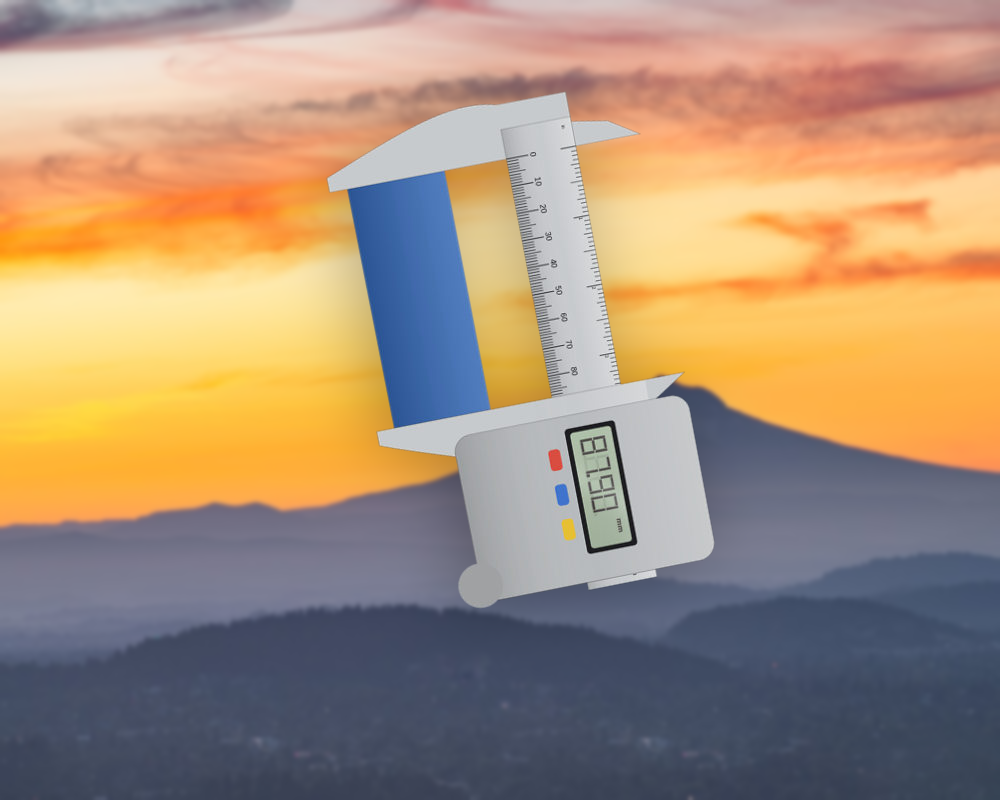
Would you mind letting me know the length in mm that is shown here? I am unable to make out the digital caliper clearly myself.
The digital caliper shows 87.90 mm
